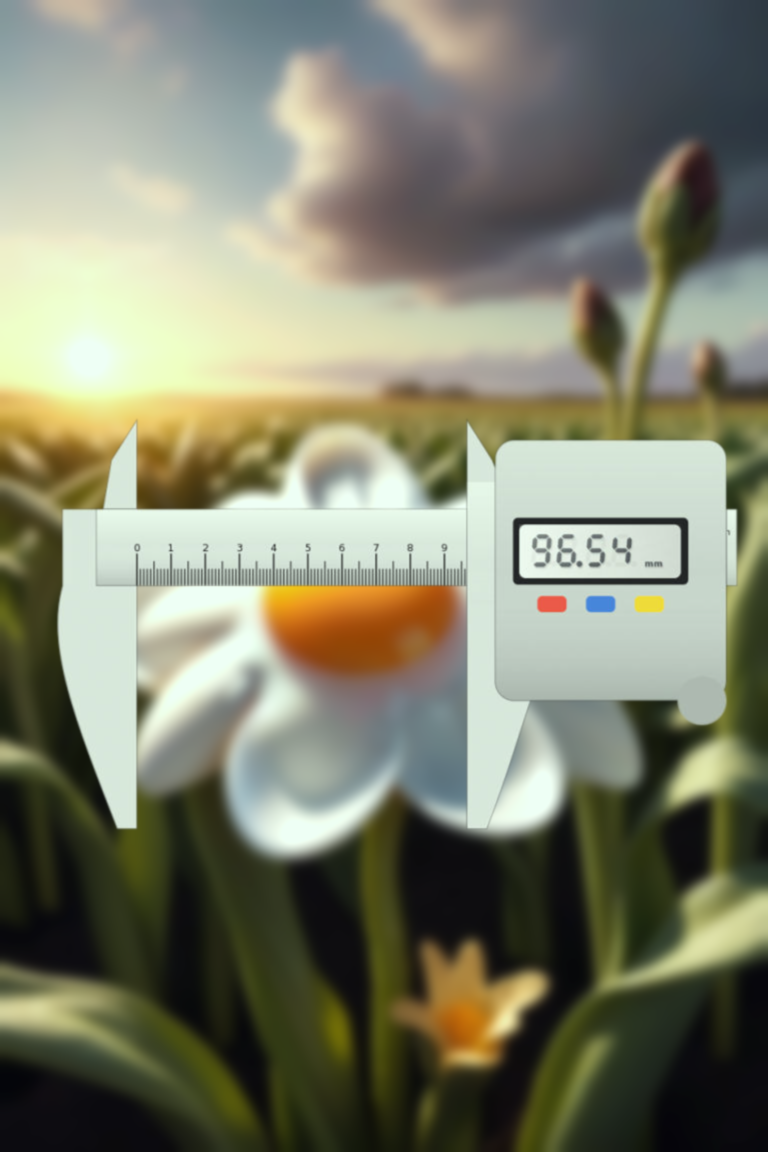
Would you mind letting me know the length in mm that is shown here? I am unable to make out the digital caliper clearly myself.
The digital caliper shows 96.54 mm
